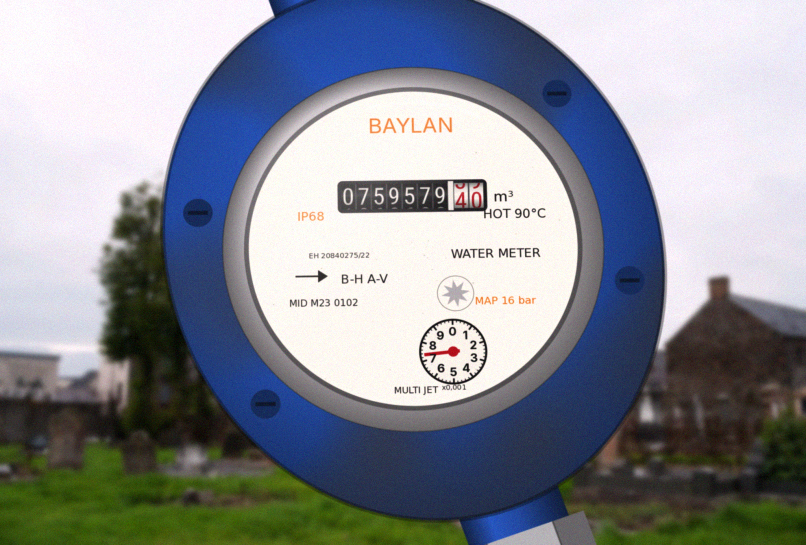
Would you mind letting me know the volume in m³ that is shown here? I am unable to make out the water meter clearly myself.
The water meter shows 759579.397 m³
